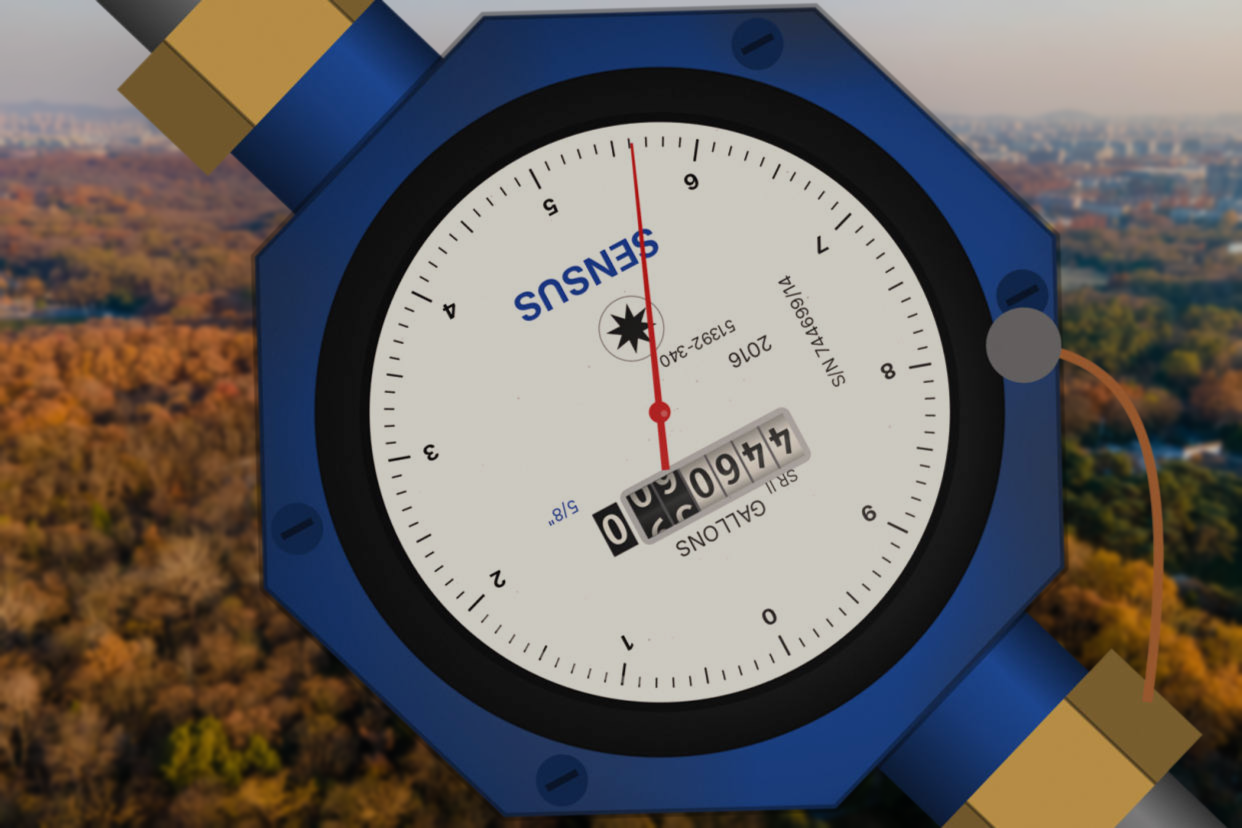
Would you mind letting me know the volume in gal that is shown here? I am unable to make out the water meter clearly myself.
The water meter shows 4460595.6 gal
